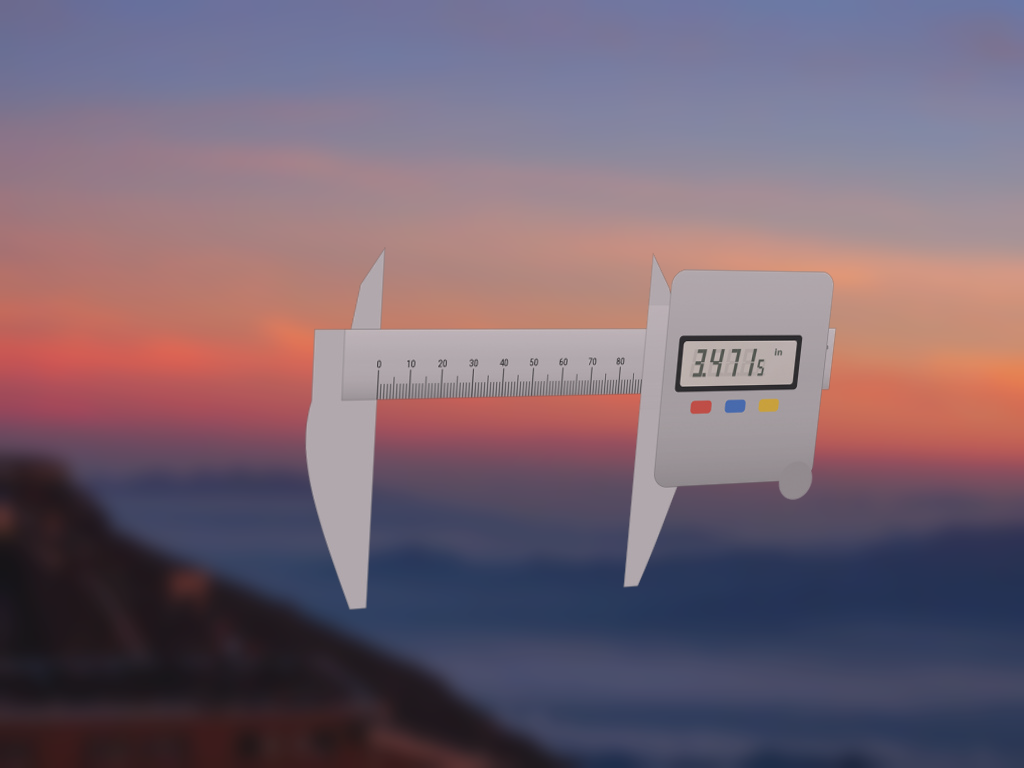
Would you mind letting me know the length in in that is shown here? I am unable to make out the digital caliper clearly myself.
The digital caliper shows 3.4715 in
